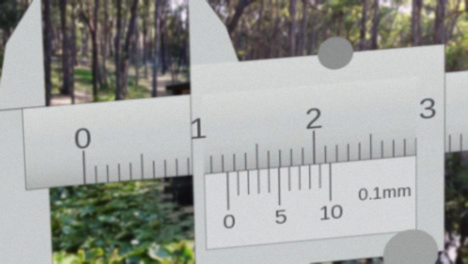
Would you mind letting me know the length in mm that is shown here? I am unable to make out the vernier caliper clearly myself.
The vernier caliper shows 12.4 mm
